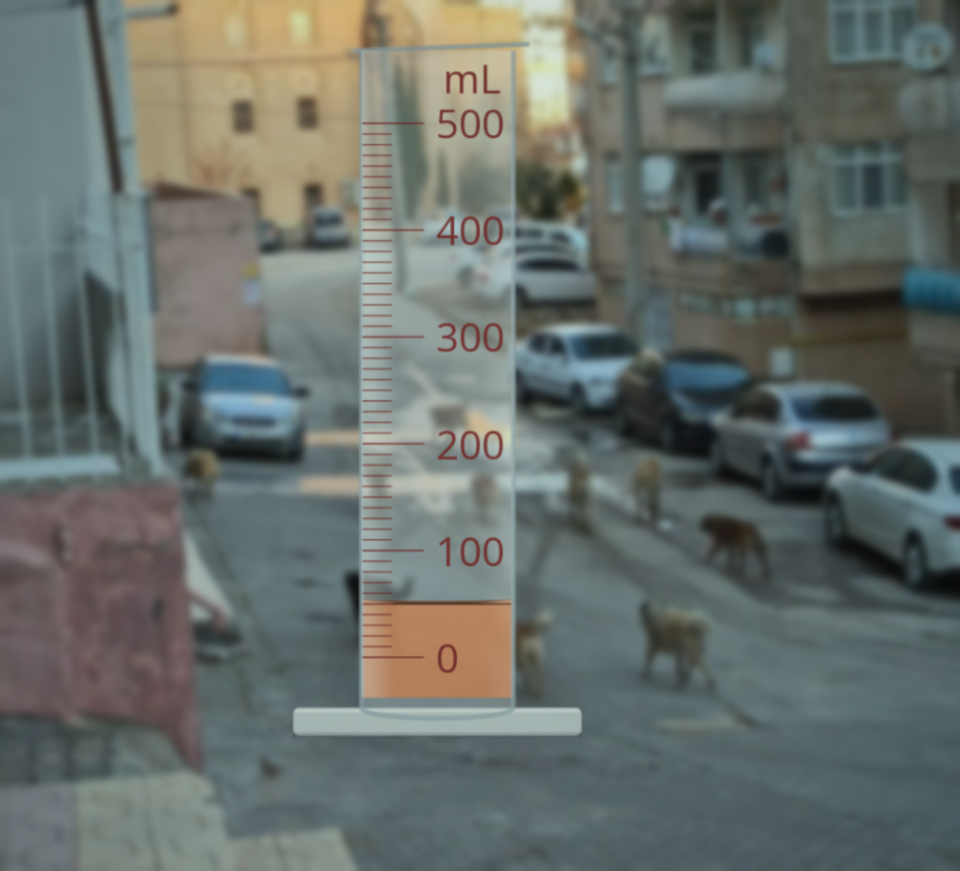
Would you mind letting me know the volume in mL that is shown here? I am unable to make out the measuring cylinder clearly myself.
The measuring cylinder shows 50 mL
